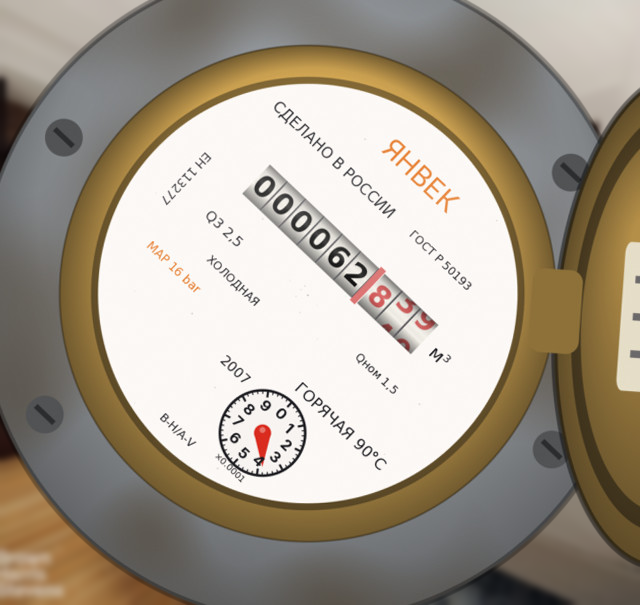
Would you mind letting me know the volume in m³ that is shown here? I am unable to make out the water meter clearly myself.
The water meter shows 62.8393 m³
